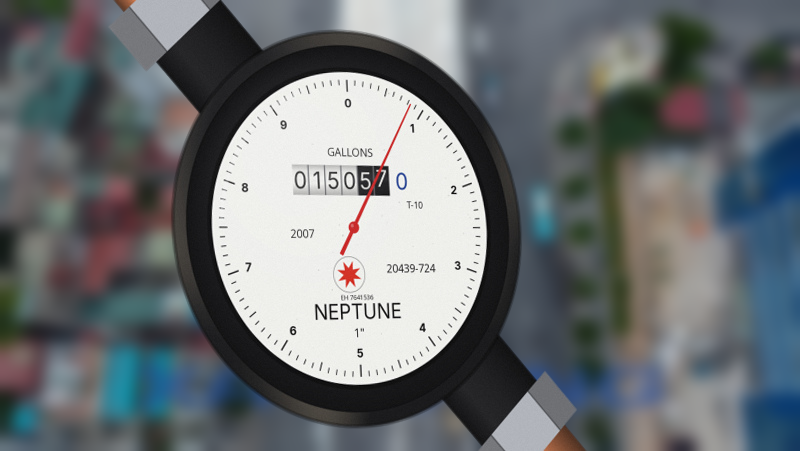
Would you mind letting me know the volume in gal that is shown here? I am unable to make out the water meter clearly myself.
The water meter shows 150570.8 gal
